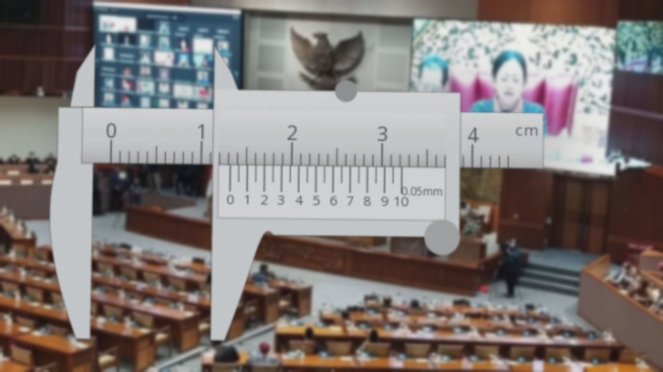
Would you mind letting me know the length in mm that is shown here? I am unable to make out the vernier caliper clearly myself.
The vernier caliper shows 13.2 mm
